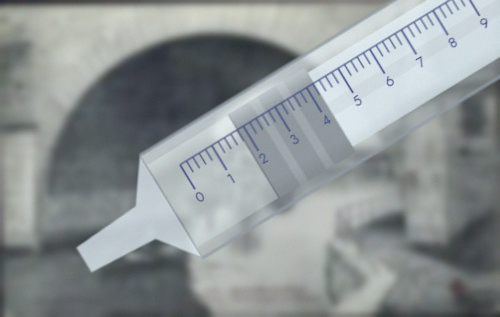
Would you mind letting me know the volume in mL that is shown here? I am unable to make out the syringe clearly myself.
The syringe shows 1.8 mL
